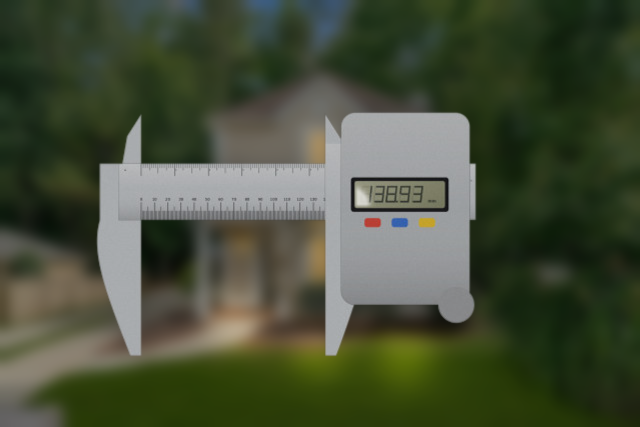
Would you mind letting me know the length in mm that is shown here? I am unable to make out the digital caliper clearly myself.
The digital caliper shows 138.93 mm
